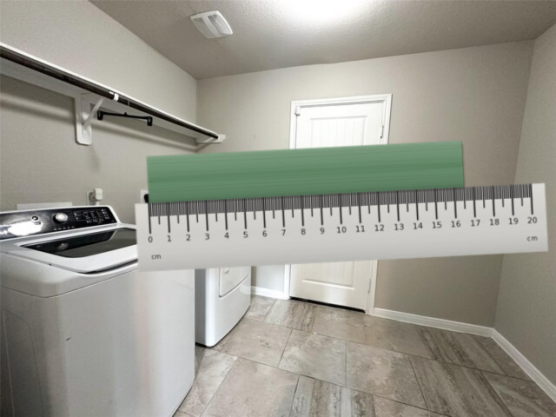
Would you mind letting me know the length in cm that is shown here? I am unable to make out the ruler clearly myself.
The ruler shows 16.5 cm
